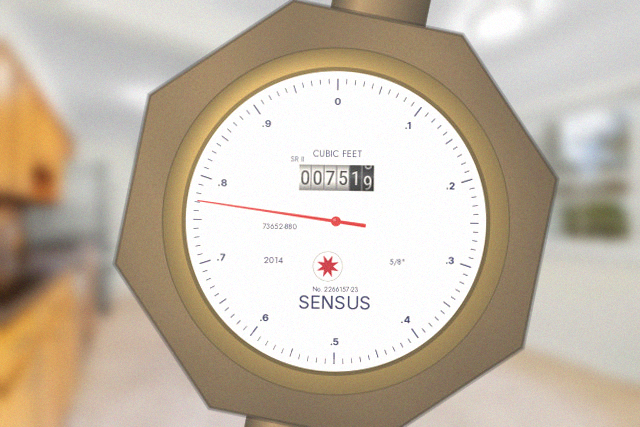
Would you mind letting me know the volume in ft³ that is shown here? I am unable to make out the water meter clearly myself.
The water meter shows 7518.77 ft³
